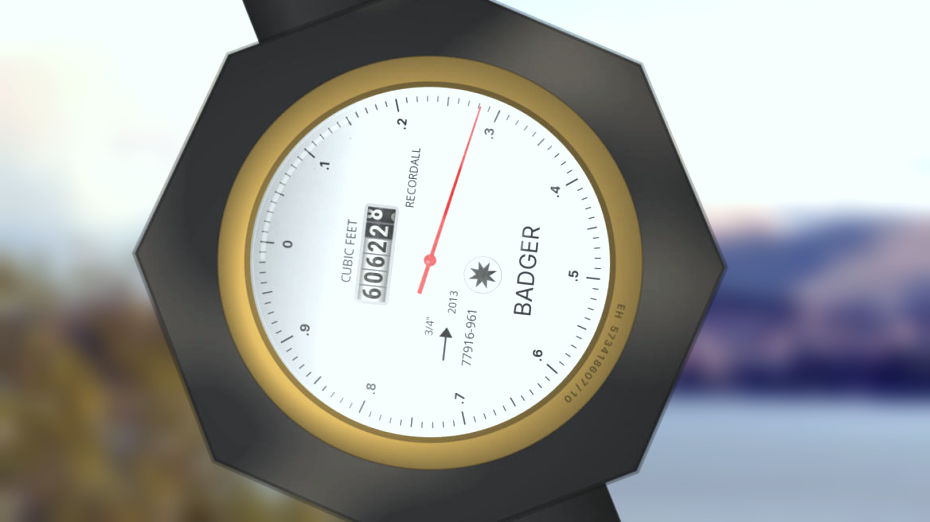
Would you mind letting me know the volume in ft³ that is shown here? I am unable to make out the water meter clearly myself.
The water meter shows 606228.28 ft³
